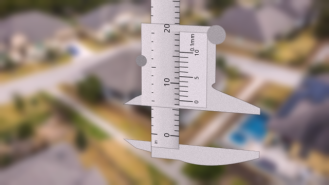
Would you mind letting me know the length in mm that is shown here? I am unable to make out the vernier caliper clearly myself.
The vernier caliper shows 6.8 mm
